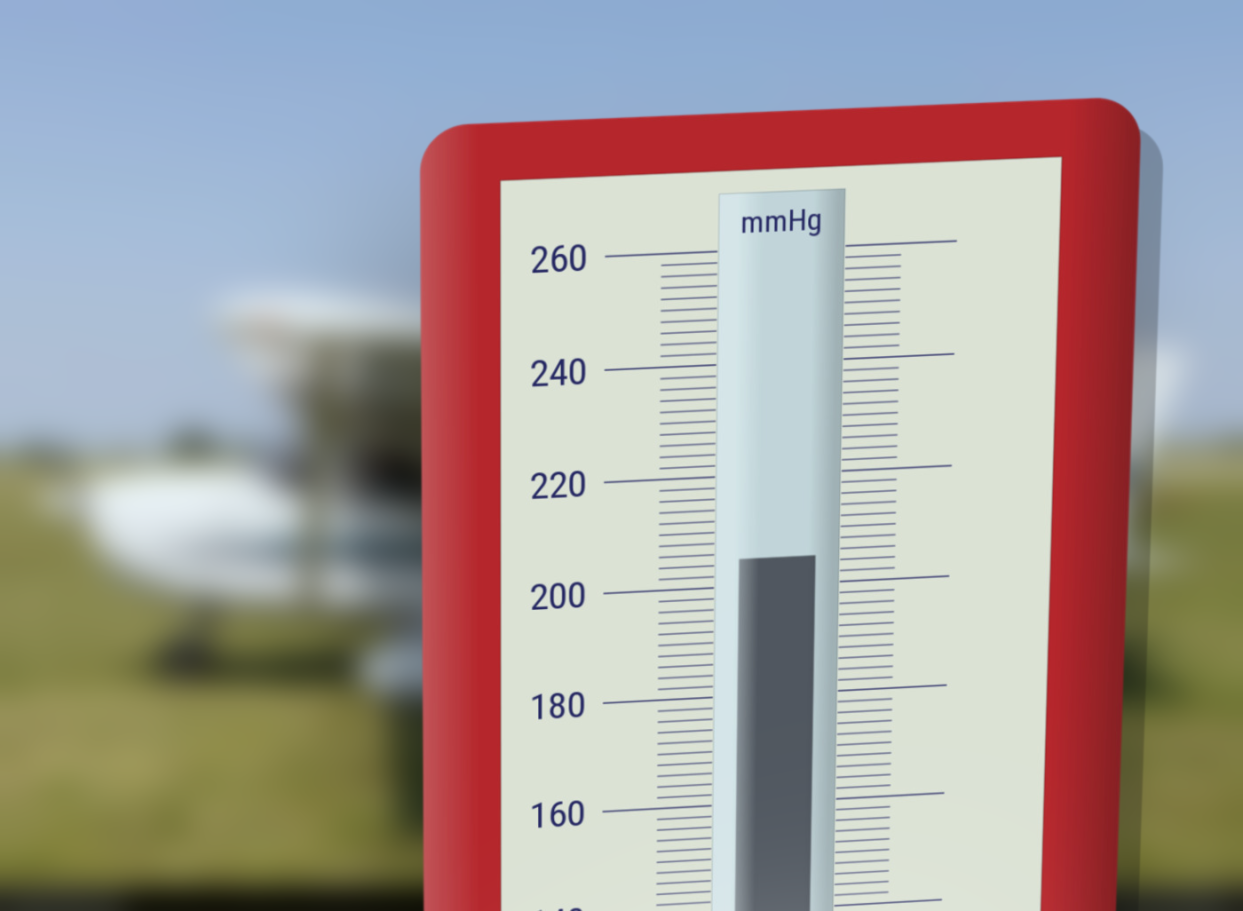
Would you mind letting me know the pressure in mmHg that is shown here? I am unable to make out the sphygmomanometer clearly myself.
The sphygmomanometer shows 205 mmHg
